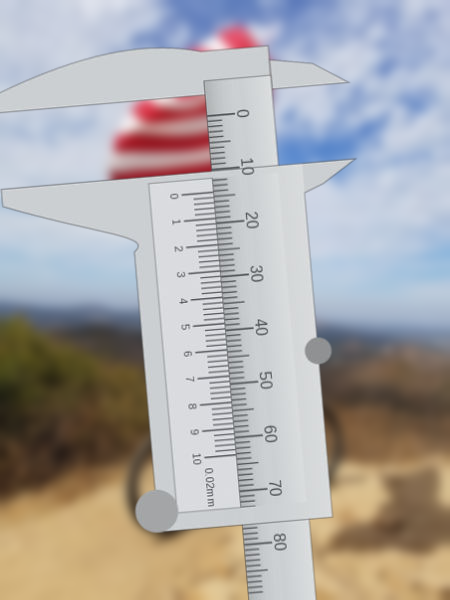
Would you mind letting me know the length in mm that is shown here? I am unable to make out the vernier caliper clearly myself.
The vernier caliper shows 14.2 mm
